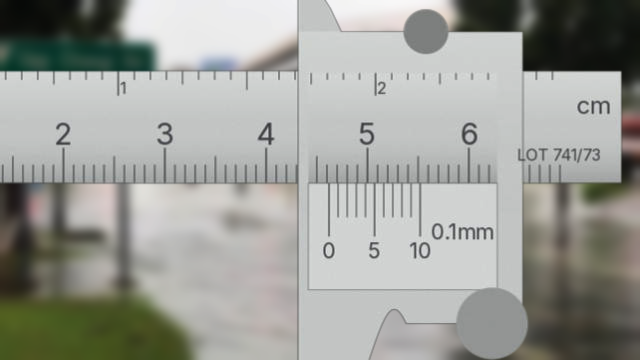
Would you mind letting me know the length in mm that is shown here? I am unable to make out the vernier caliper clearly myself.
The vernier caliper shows 46.2 mm
